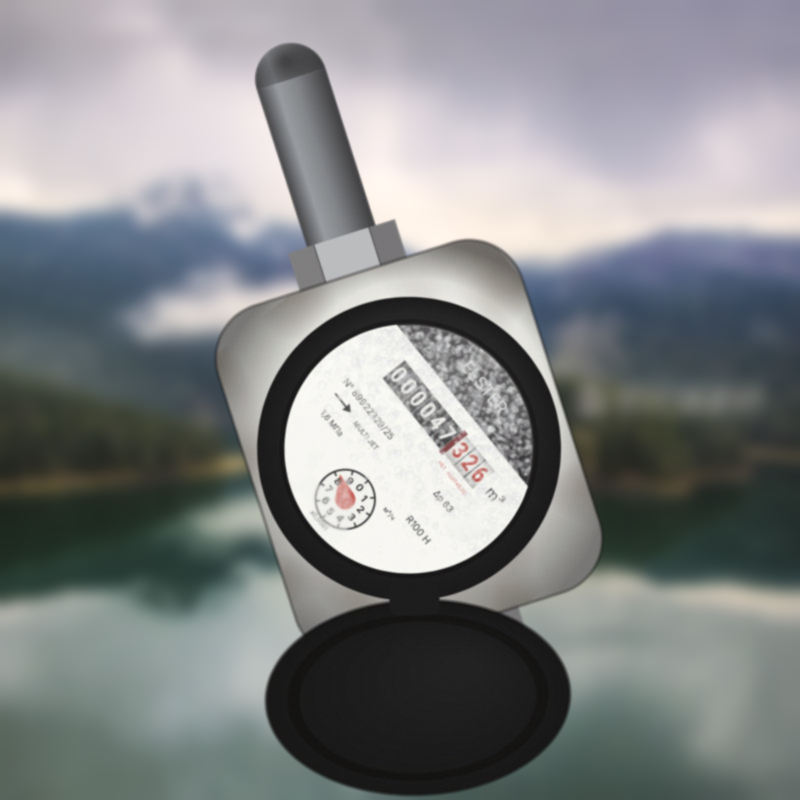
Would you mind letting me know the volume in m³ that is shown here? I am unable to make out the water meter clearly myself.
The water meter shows 47.3268 m³
